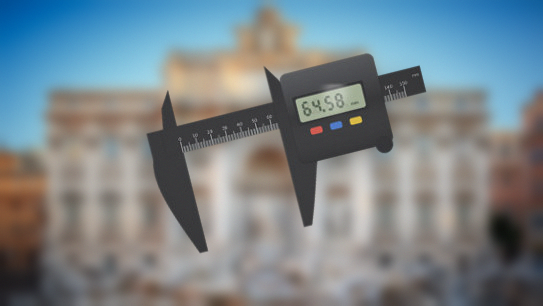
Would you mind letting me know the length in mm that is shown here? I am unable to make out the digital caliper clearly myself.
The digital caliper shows 64.58 mm
